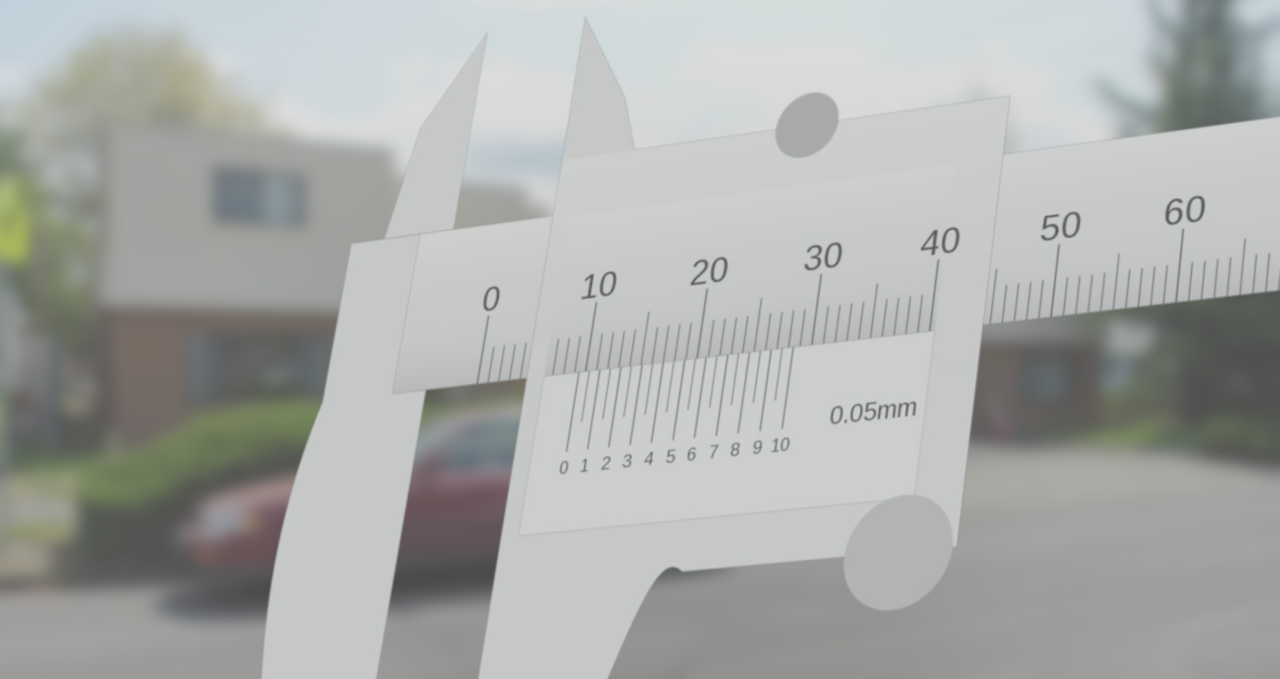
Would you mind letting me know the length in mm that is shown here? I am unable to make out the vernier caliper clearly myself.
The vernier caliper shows 9.4 mm
